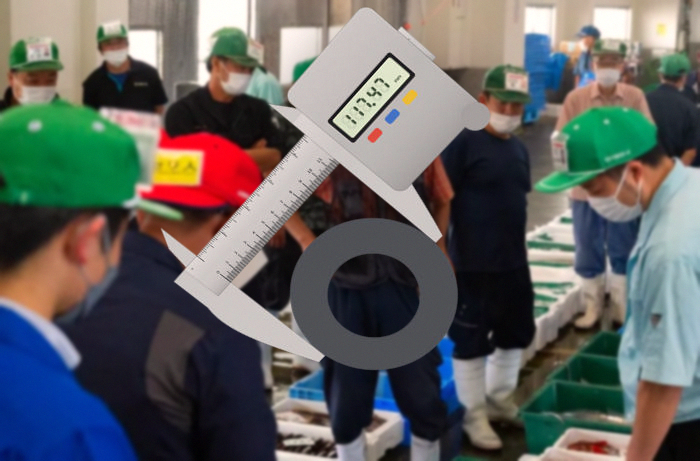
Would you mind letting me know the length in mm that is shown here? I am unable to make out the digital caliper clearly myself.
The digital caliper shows 117.47 mm
